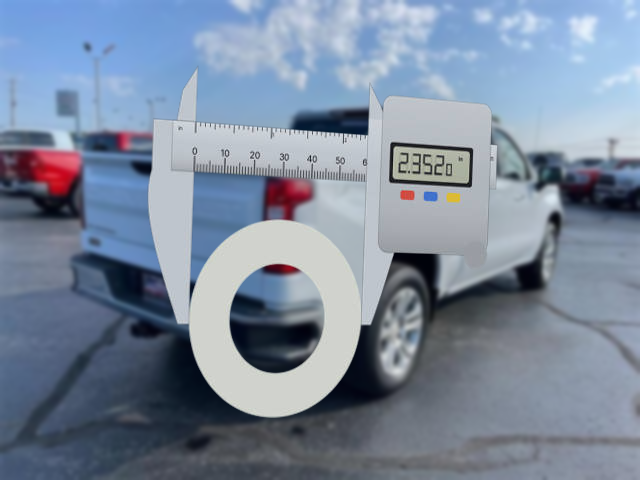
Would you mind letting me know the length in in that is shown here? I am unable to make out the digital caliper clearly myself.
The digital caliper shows 2.3520 in
